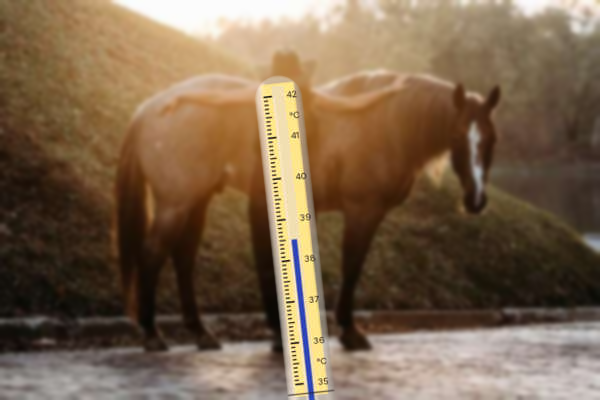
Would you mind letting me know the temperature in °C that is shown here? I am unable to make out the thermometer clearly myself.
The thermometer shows 38.5 °C
